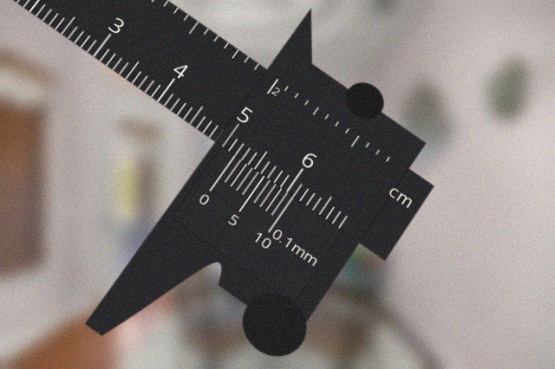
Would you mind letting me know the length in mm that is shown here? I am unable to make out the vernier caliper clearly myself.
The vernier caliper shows 52.0 mm
